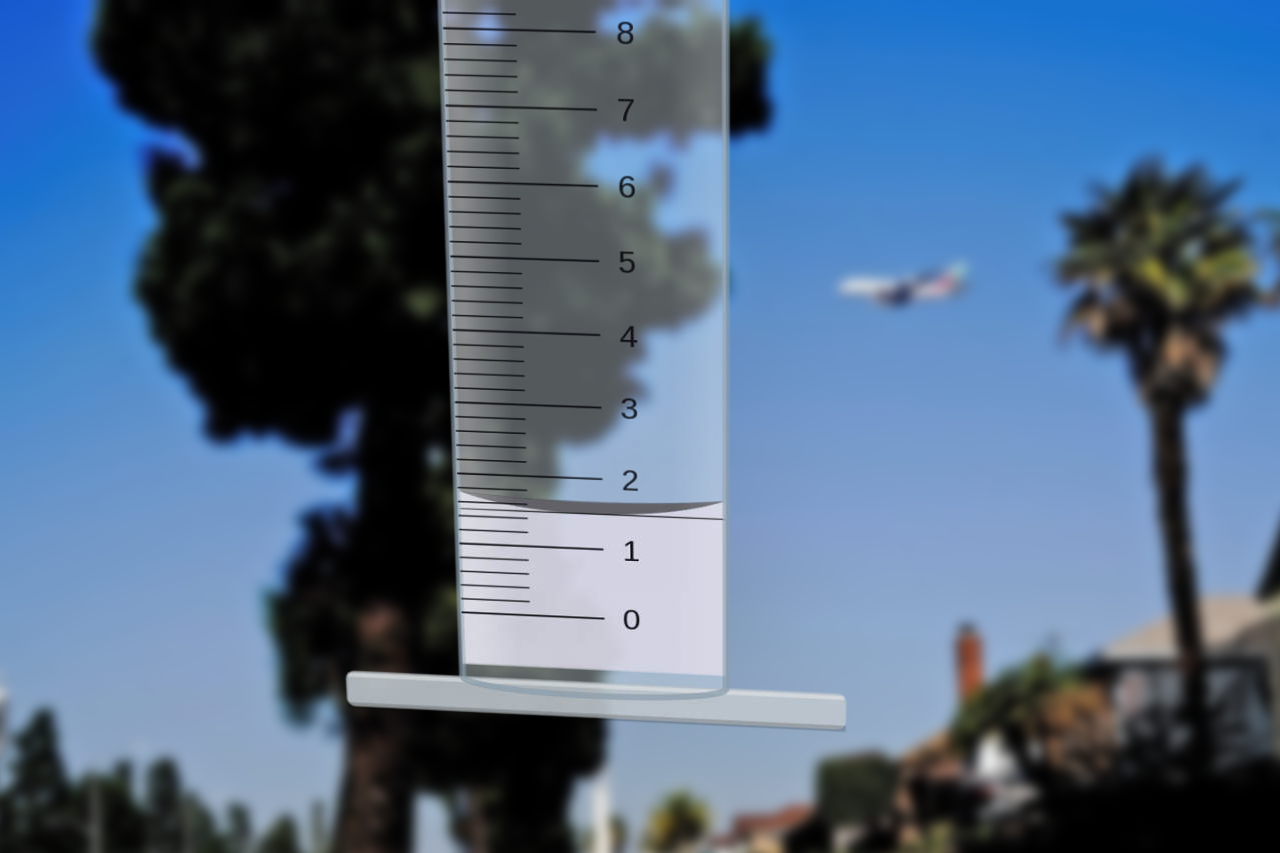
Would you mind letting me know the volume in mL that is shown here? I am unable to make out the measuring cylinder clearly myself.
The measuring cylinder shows 1.5 mL
